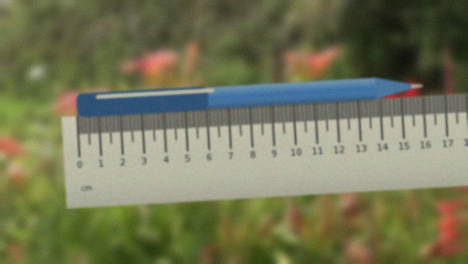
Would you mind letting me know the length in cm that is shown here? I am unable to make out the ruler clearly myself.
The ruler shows 16 cm
